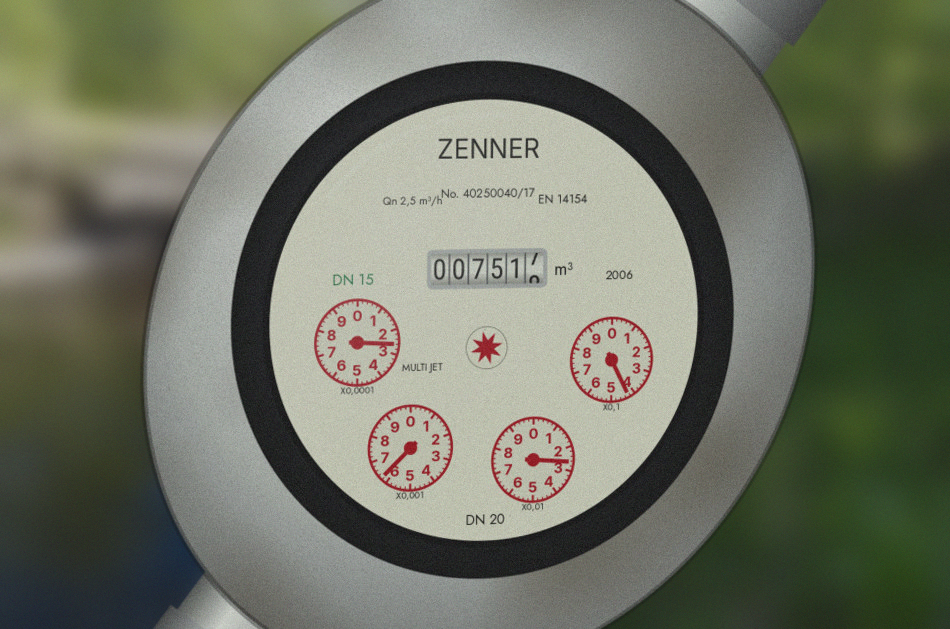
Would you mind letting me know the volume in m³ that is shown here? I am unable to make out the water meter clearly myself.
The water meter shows 7517.4262 m³
